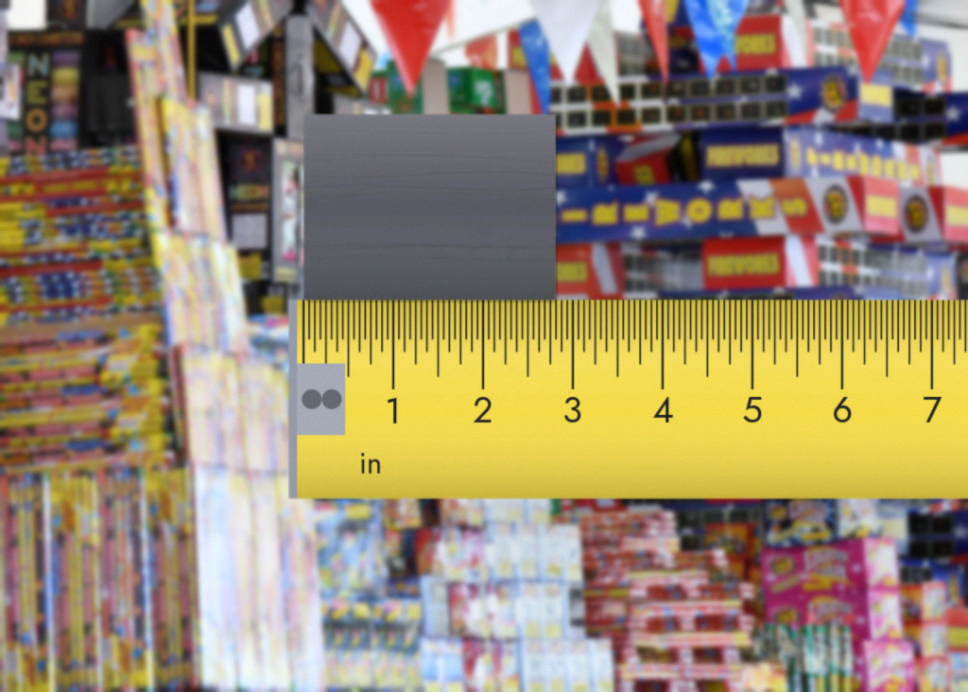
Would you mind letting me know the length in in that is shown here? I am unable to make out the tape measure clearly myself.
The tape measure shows 2.8125 in
